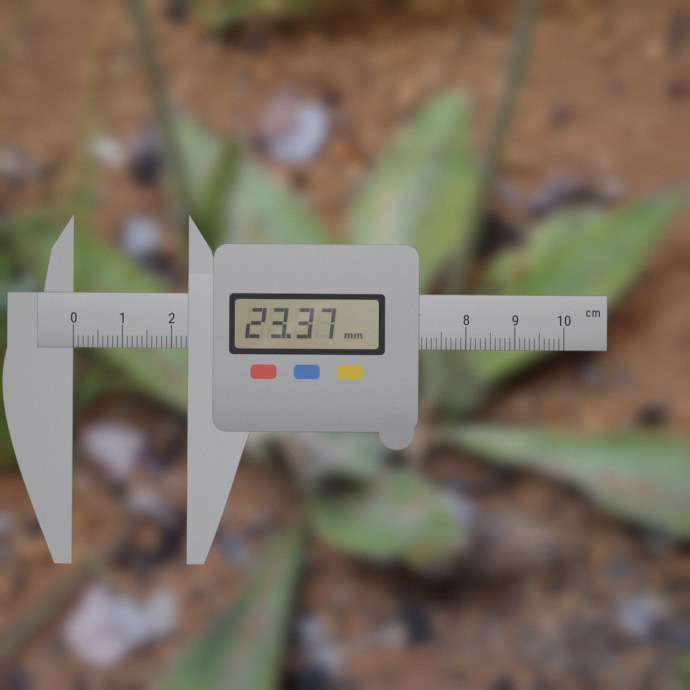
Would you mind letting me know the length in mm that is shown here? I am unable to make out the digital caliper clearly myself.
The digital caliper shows 23.37 mm
